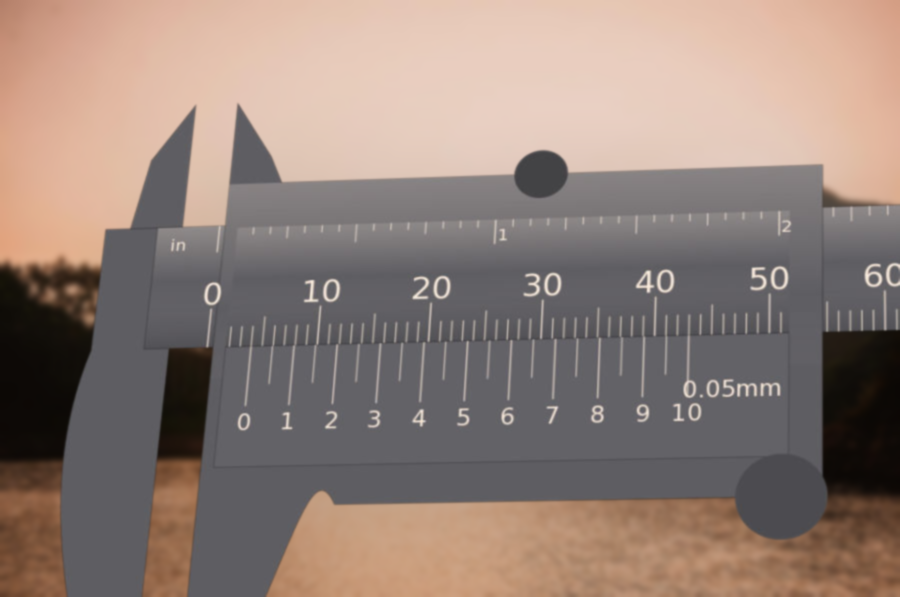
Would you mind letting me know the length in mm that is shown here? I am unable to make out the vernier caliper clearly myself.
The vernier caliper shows 4.0 mm
